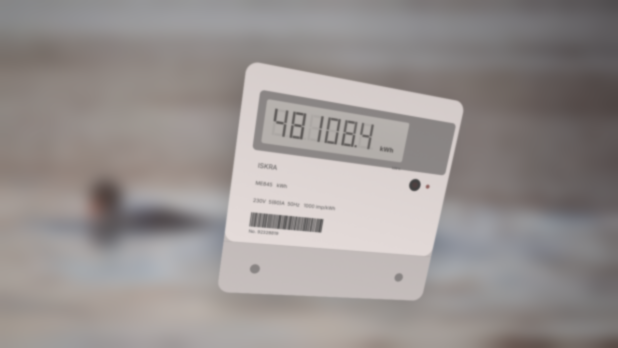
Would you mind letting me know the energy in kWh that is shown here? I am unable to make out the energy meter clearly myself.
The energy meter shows 48108.4 kWh
